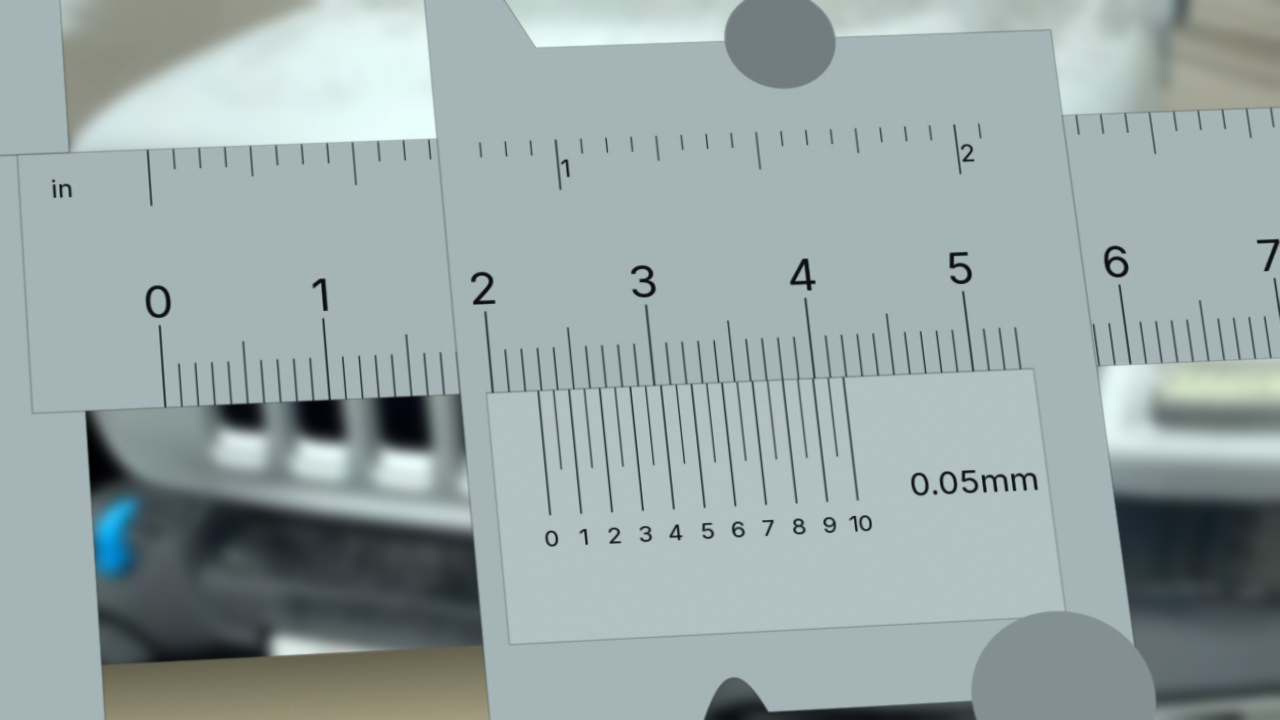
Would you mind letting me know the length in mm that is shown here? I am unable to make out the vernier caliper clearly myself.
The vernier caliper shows 22.8 mm
